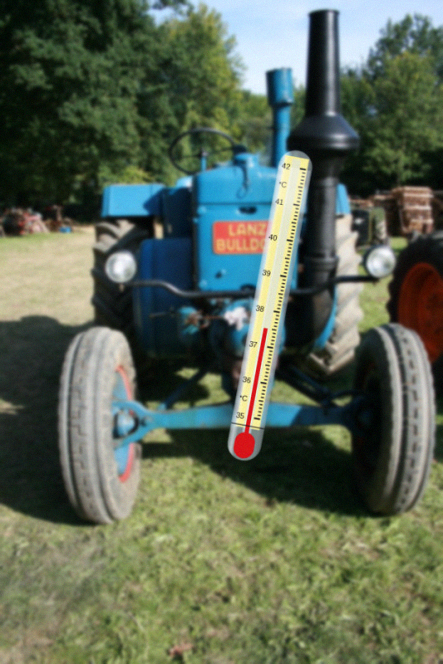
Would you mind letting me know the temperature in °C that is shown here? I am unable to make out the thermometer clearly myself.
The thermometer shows 37.5 °C
